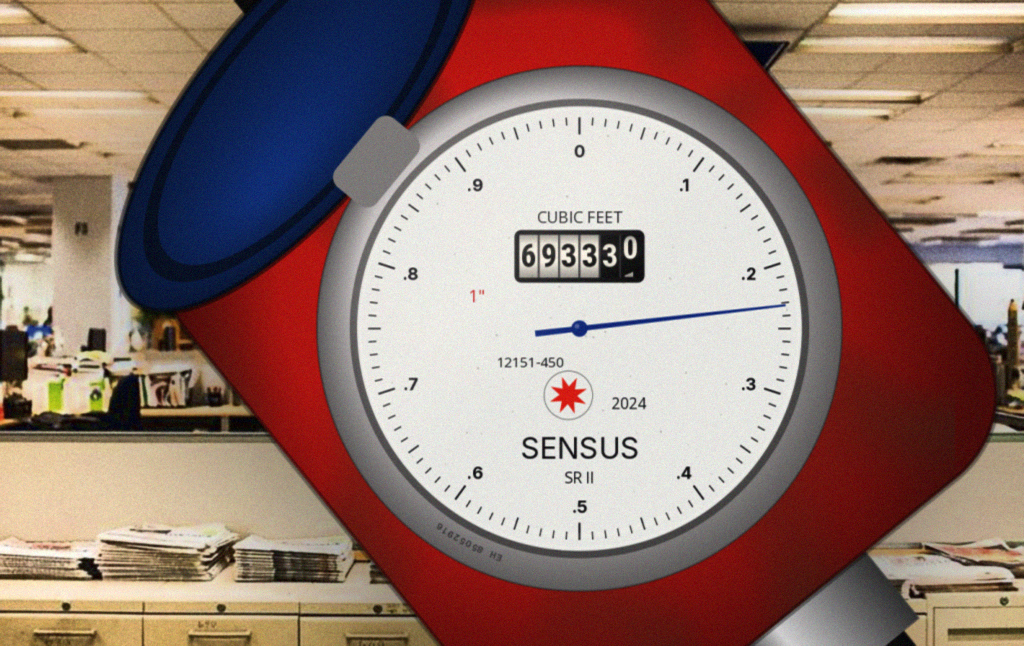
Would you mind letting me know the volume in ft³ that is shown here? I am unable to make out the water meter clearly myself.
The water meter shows 693330.23 ft³
